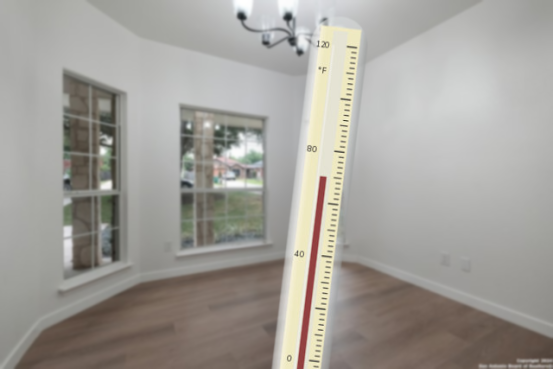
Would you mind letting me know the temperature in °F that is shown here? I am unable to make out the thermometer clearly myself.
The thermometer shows 70 °F
